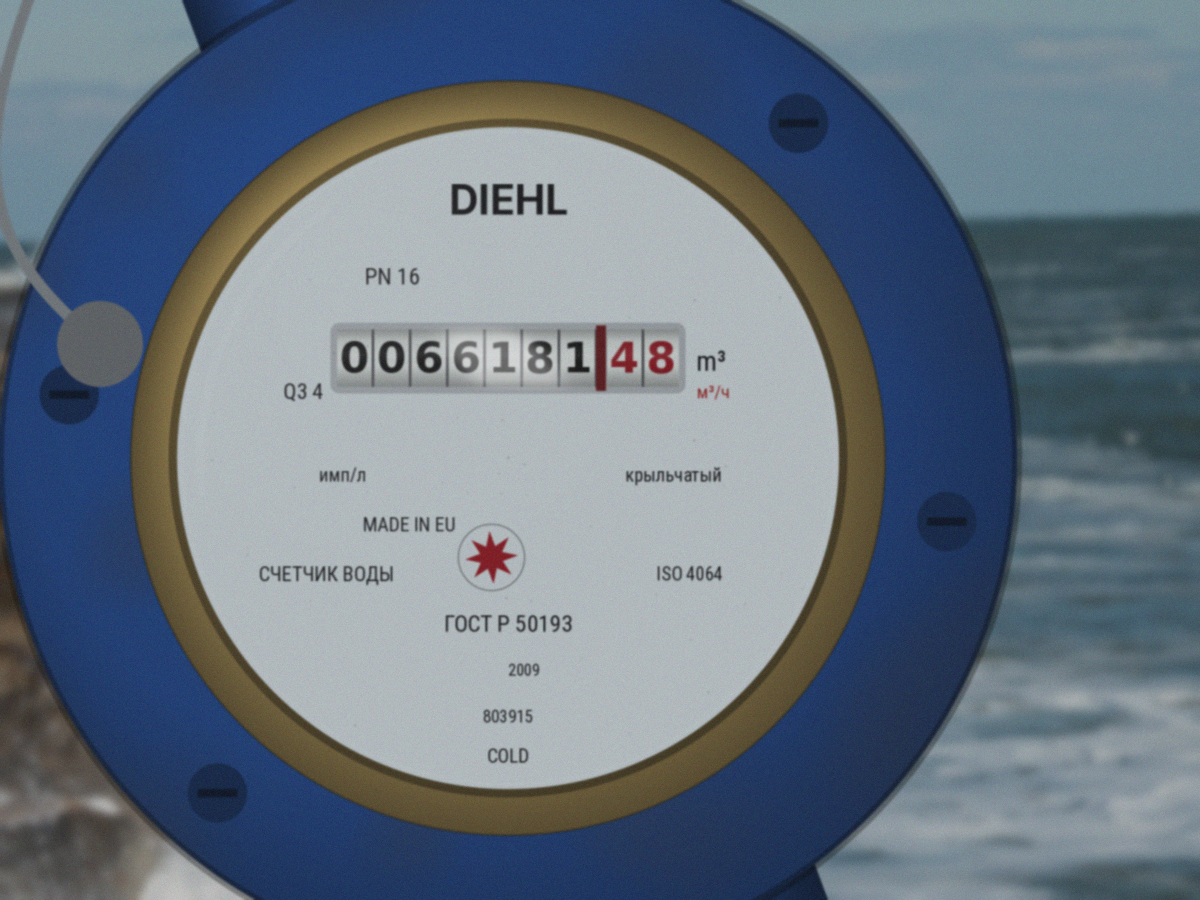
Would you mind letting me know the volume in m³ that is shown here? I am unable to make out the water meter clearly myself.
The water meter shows 66181.48 m³
